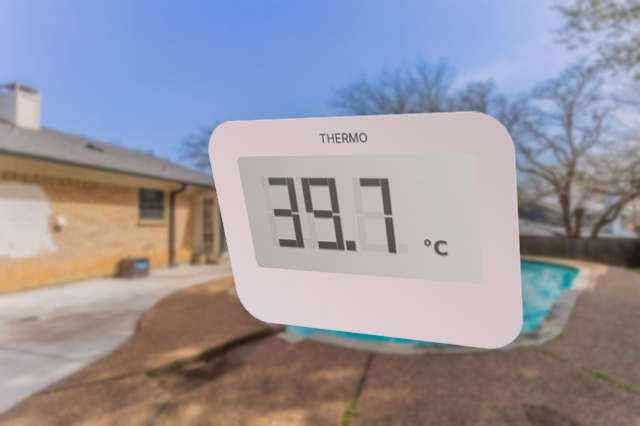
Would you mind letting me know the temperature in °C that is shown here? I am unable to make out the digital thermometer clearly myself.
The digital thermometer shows 39.7 °C
